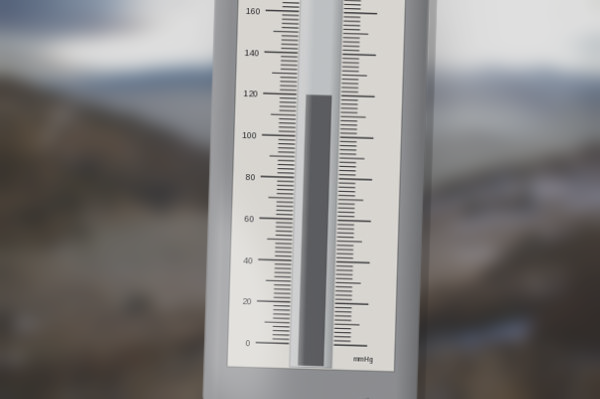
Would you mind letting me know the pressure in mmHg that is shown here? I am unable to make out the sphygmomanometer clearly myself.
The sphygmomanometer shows 120 mmHg
